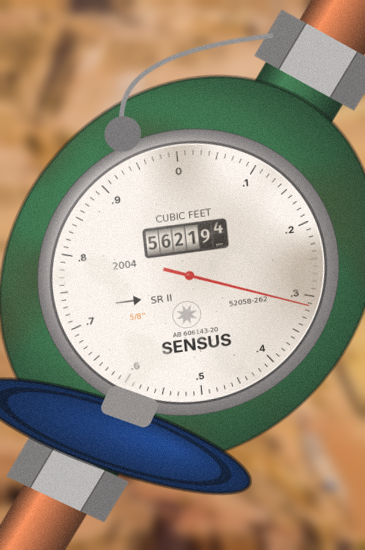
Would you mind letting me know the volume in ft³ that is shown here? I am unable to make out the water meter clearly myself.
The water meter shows 562194.31 ft³
